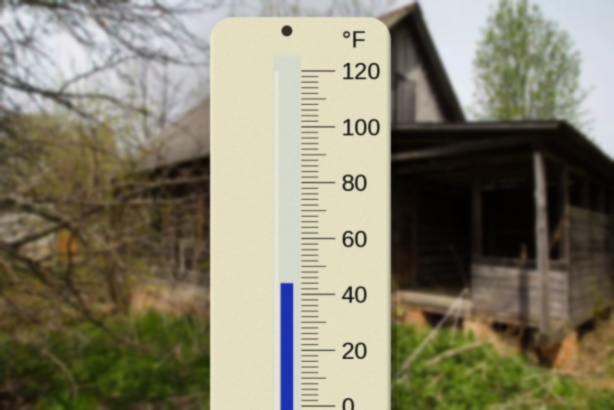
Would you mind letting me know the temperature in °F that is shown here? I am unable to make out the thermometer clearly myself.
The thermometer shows 44 °F
